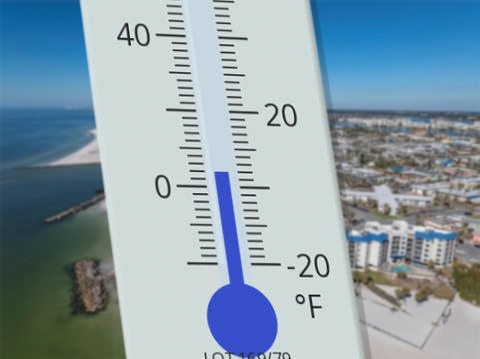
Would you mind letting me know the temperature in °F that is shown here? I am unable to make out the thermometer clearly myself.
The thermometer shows 4 °F
